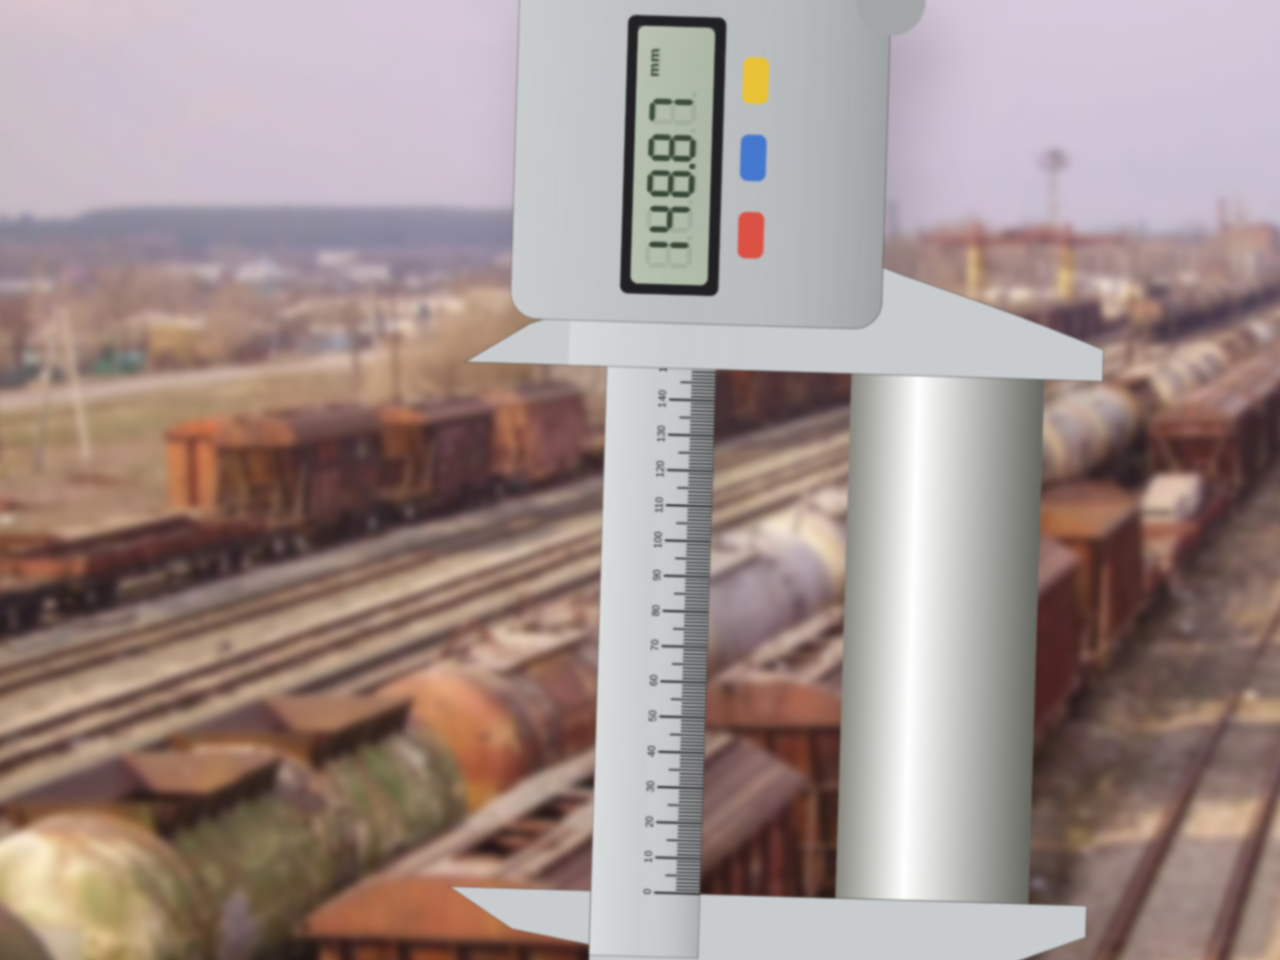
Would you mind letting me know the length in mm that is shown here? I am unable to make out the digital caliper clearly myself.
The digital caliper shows 148.87 mm
